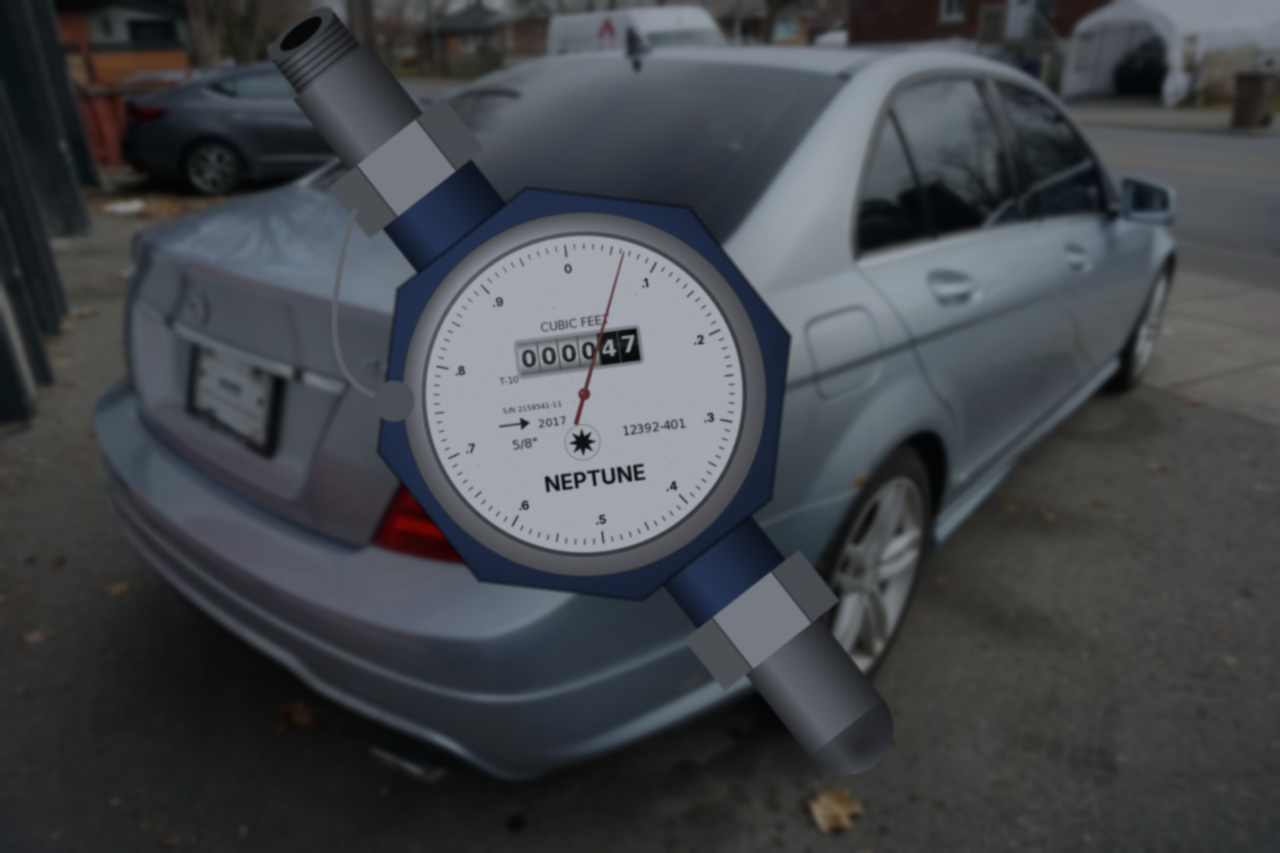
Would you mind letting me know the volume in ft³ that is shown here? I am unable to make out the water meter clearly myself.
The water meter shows 47.06 ft³
